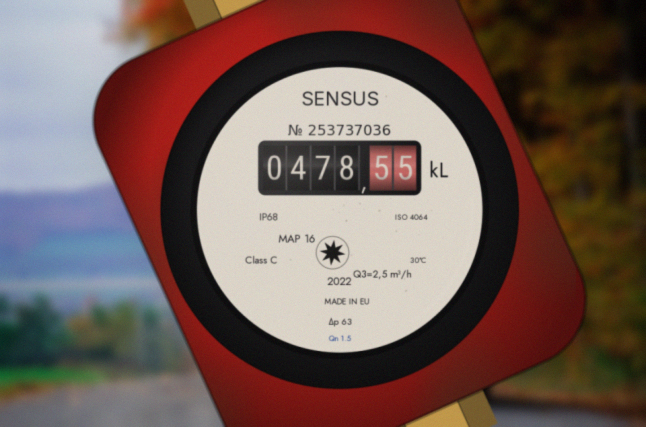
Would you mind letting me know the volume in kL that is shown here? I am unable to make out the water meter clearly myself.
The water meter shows 478.55 kL
